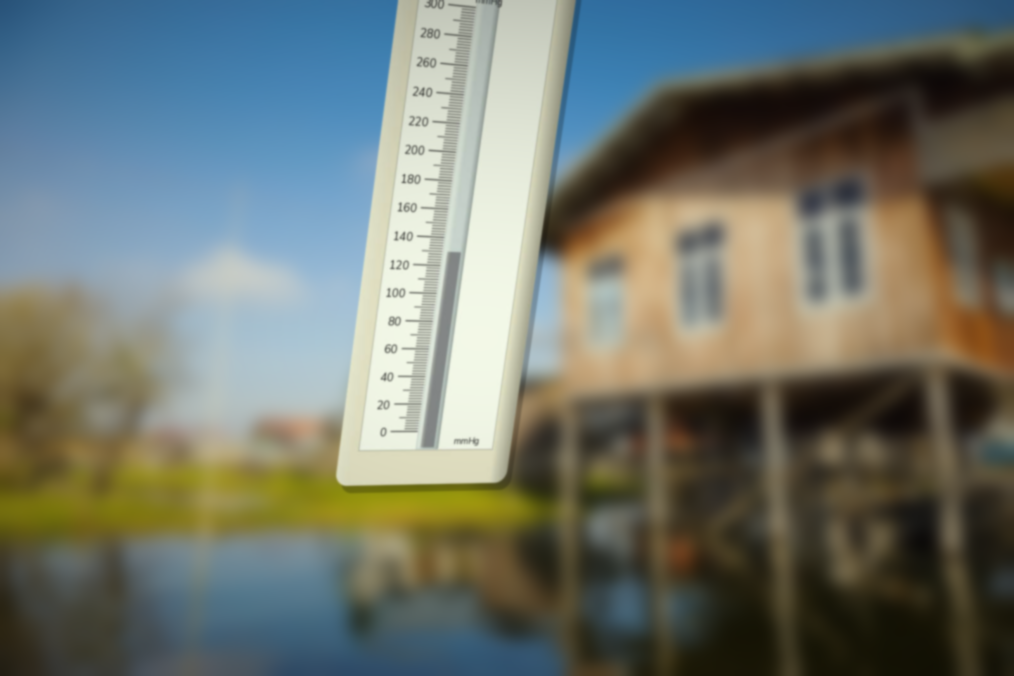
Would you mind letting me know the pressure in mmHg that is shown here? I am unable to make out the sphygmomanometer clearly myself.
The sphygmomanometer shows 130 mmHg
